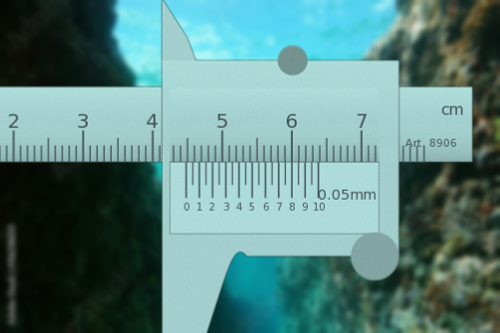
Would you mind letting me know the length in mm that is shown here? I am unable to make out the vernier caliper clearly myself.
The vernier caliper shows 44.8 mm
